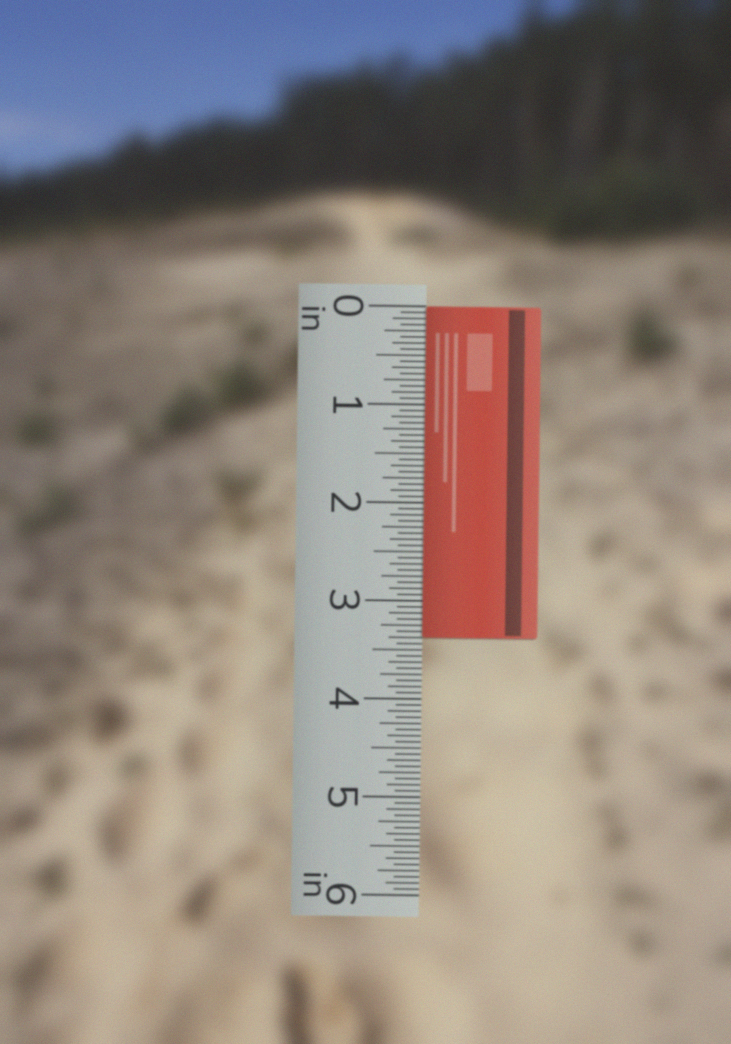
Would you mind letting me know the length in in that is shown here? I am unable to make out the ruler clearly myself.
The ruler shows 3.375 in
